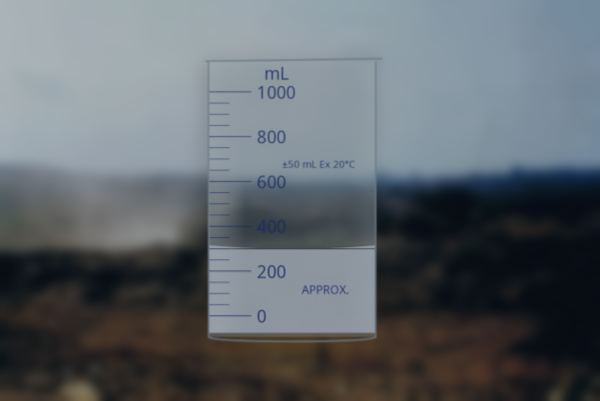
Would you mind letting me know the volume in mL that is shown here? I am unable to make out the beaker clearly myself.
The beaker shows 300 mL
